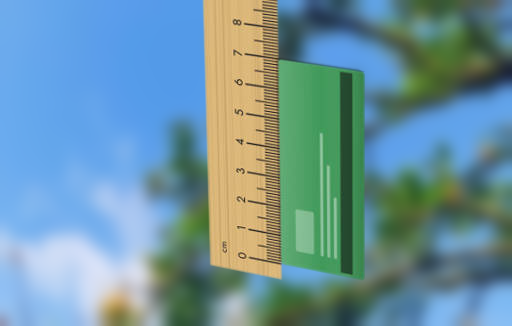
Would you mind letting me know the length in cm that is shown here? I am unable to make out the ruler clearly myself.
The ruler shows 7 cm
